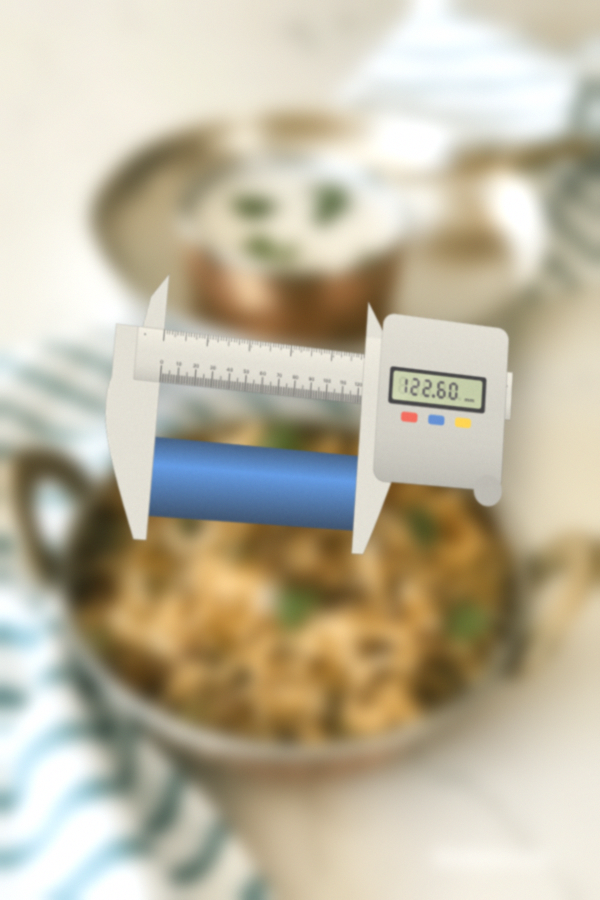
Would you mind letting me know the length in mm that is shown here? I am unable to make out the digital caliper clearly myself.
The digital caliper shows 122.60 mm
